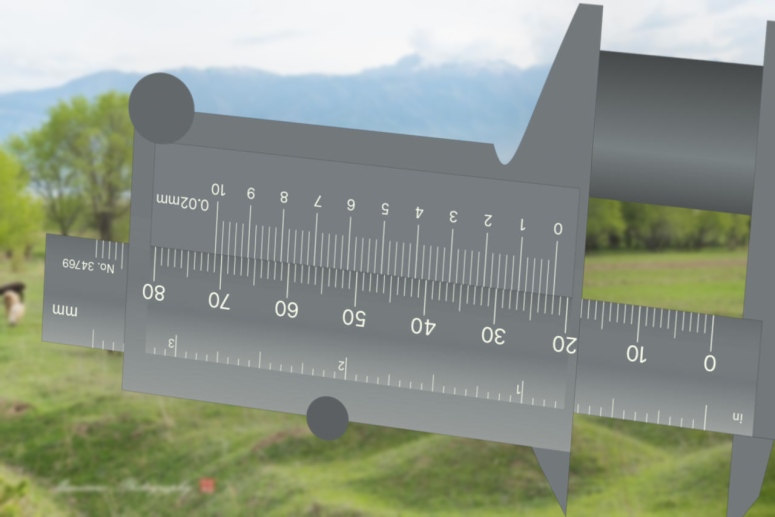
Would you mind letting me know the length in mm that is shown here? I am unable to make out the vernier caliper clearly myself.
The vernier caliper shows 22.0 mm
